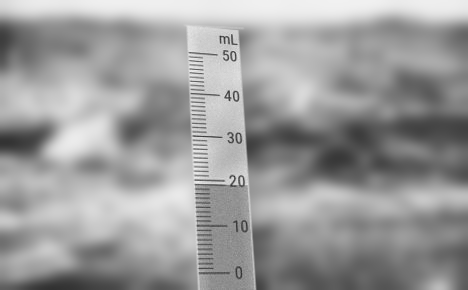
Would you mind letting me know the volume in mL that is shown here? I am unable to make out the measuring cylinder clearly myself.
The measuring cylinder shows 19 mL
